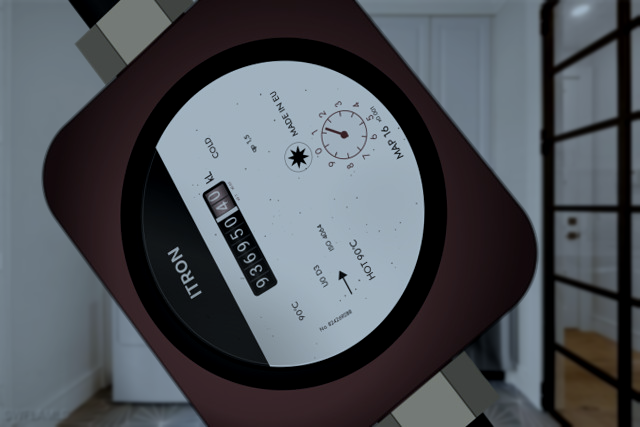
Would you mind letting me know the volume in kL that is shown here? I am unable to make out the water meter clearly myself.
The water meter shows 936950.401 kL
